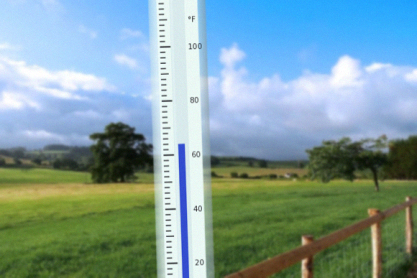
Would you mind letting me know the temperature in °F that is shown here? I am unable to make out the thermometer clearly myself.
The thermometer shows 64 °F
